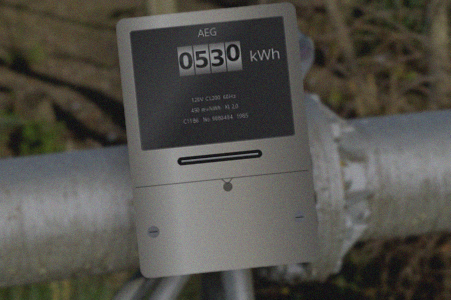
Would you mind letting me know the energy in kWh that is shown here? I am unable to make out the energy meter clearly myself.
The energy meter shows 530 kWh
